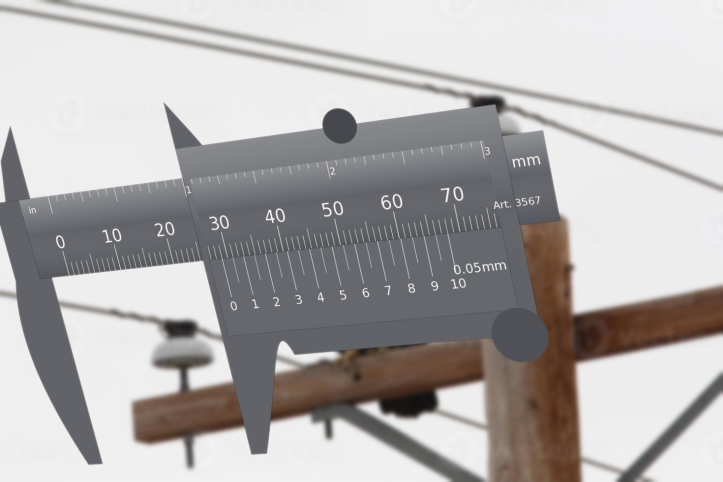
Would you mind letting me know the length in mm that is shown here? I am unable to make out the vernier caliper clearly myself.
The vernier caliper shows 29.0 mm
